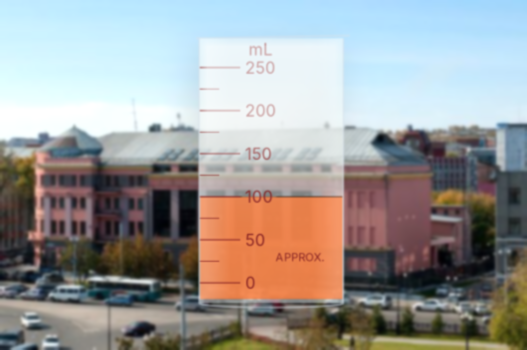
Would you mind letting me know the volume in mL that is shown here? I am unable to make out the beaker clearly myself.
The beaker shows 100 mL
